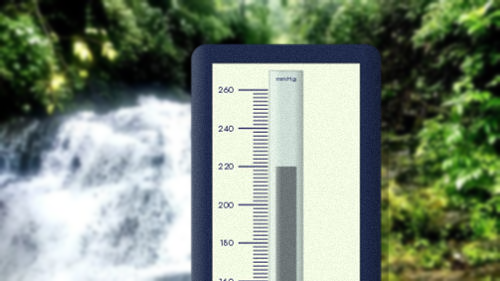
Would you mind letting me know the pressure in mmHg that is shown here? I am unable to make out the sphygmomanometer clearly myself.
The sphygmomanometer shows 220 mmHg
